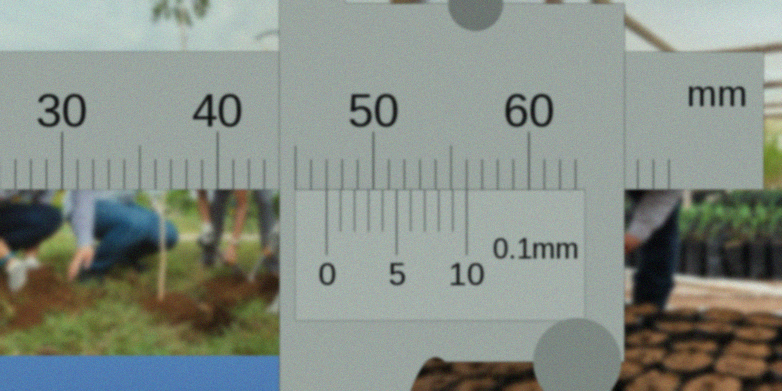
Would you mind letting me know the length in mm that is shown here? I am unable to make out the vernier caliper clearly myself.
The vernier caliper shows 47.0 mm
